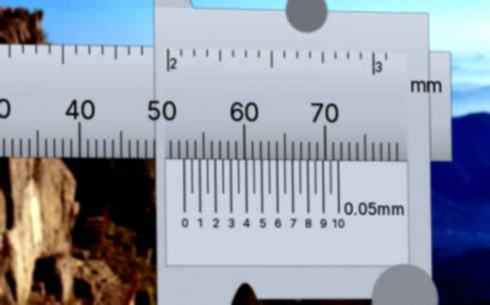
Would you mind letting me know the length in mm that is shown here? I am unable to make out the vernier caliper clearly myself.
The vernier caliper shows 52.6 mm
